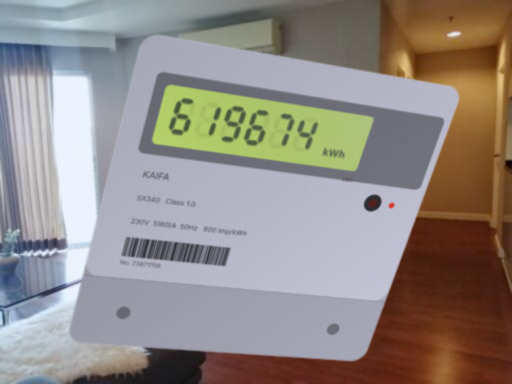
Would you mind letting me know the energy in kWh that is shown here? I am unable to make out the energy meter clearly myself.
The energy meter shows 619674 kWh
